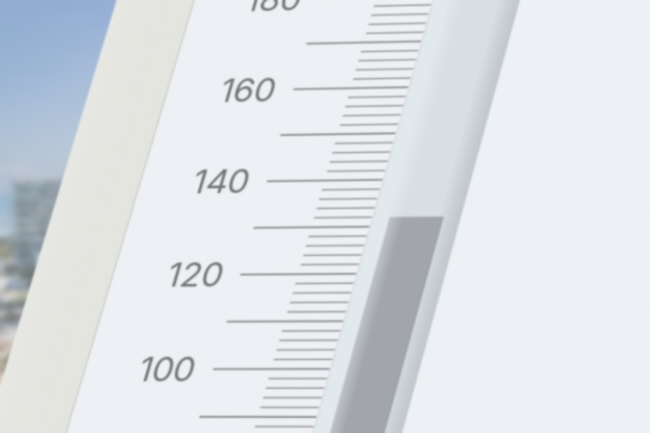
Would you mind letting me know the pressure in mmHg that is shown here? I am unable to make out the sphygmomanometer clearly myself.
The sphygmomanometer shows 132 mmHg
